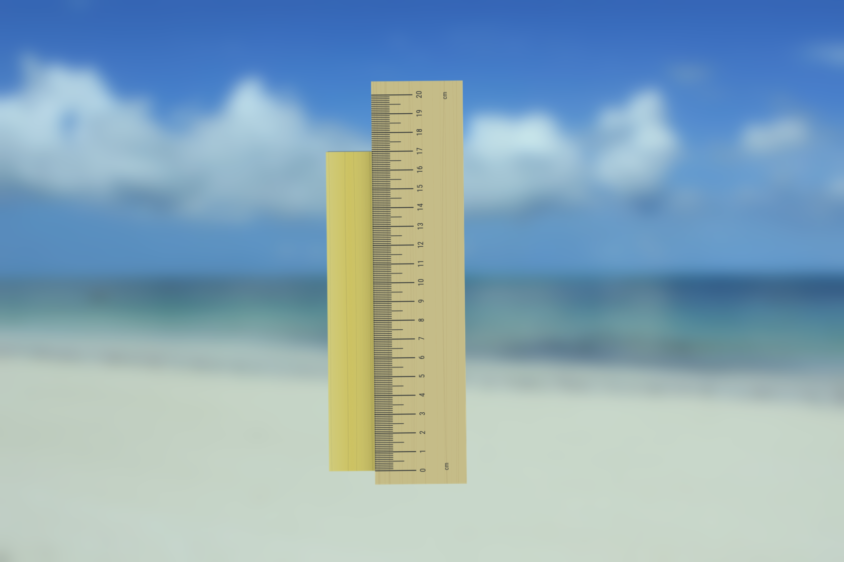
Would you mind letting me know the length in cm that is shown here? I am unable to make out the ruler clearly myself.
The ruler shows 17 cm
